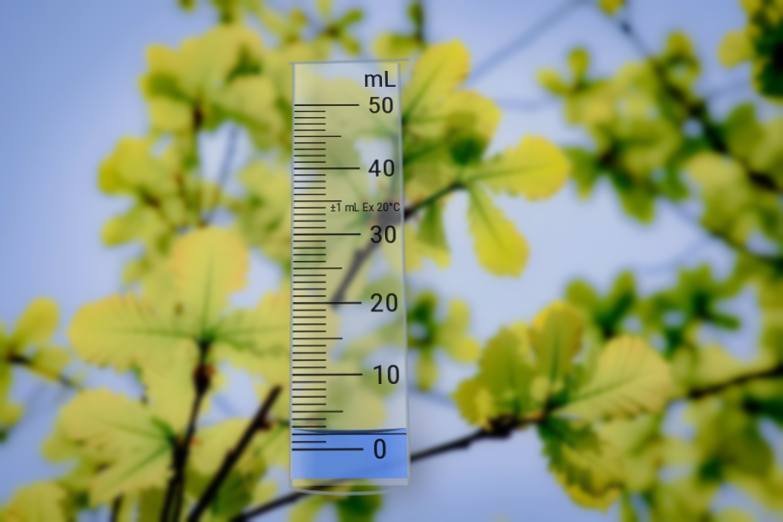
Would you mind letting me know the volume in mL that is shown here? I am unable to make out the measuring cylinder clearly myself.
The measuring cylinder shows 2 mL
